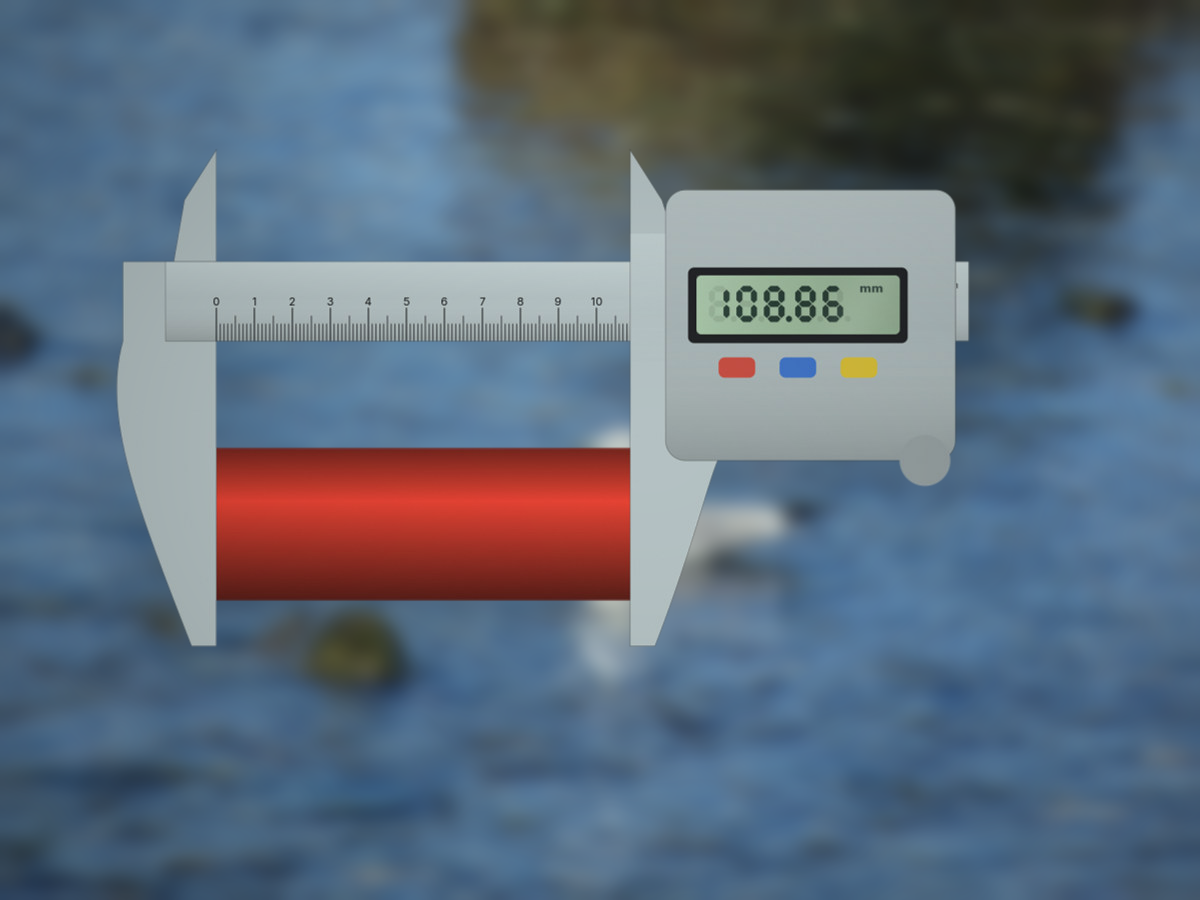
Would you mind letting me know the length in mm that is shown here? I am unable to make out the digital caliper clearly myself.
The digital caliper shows 108.86 mm
